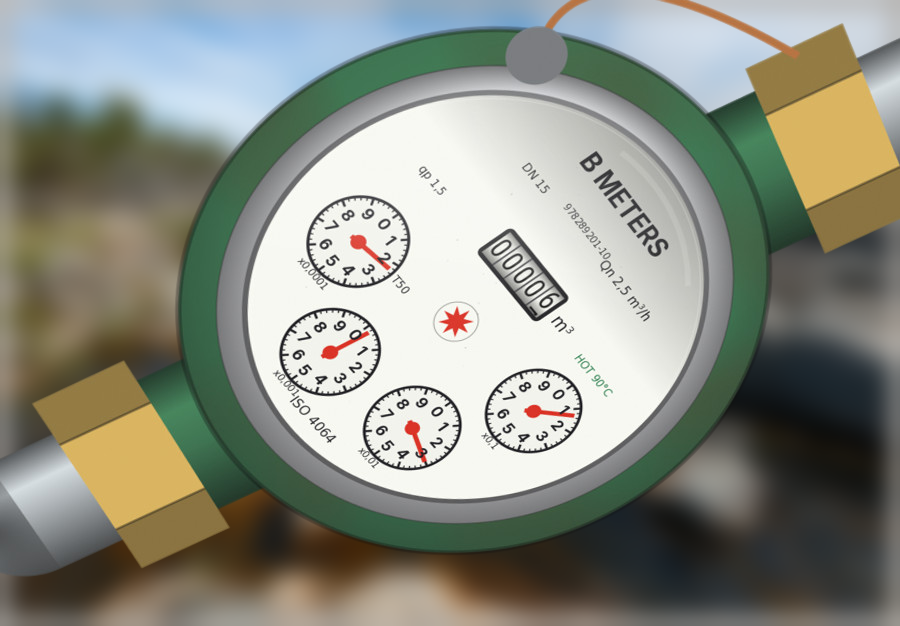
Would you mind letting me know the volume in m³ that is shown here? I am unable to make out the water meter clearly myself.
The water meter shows 6.1302 m³
